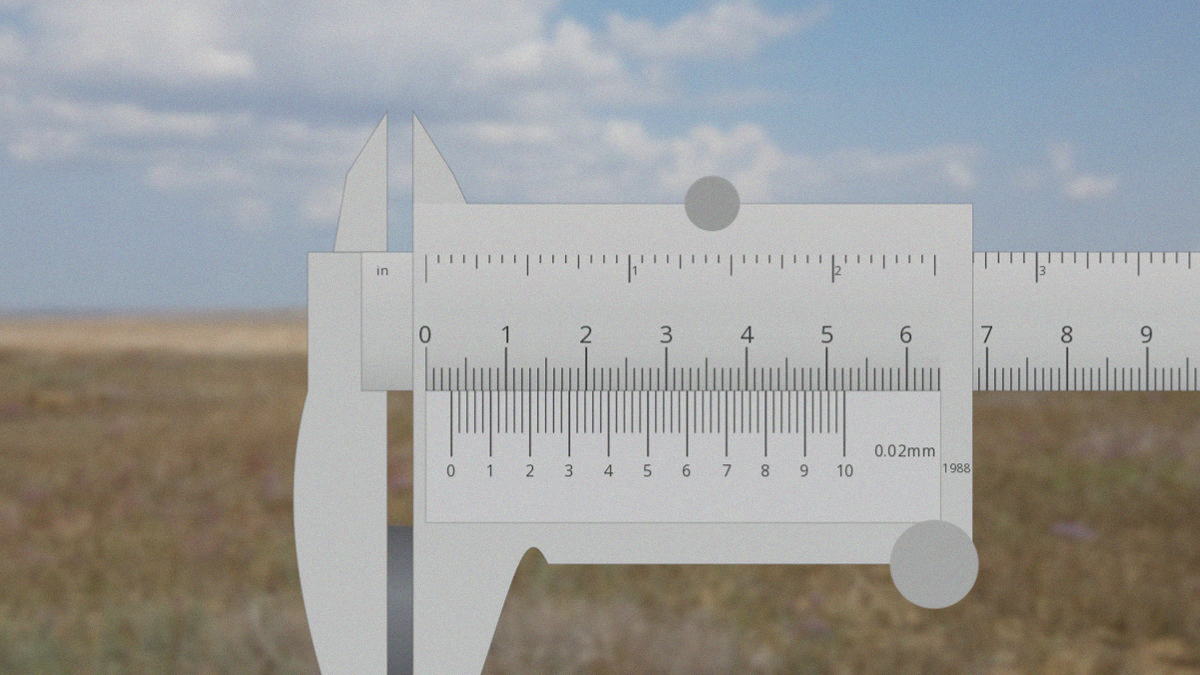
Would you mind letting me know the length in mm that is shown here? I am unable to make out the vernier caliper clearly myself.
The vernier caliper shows 3.2 mm
